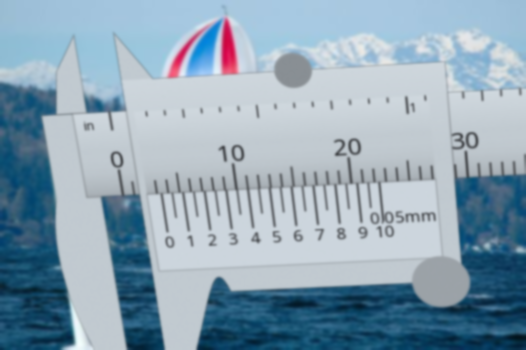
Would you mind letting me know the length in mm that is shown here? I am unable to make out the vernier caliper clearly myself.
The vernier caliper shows 3.4 mm
